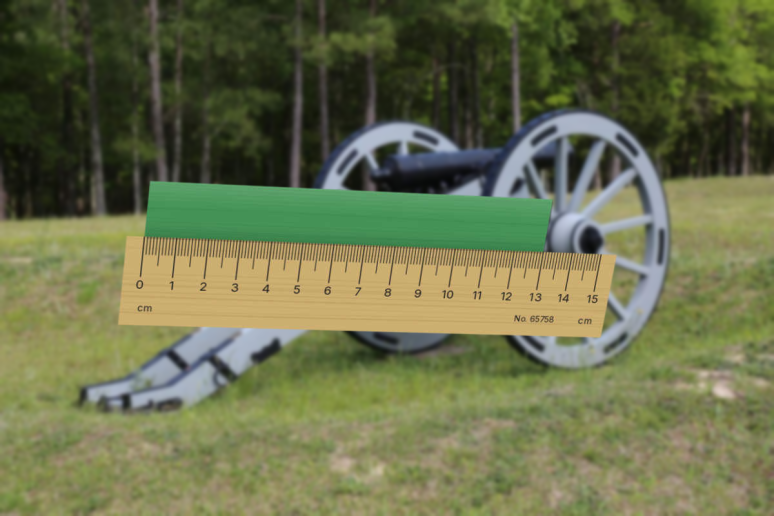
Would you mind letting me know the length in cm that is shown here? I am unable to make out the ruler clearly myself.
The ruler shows 13 cm
